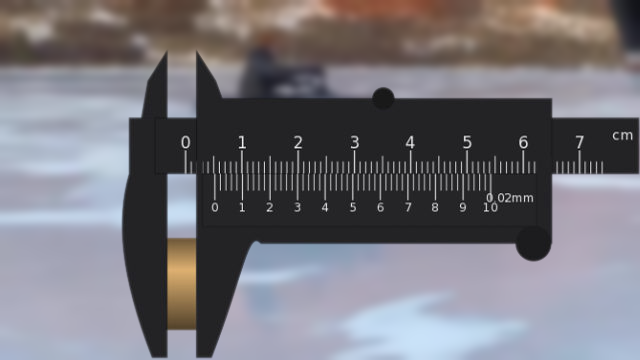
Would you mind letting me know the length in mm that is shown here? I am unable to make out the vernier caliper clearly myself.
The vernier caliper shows 5.2 mm
